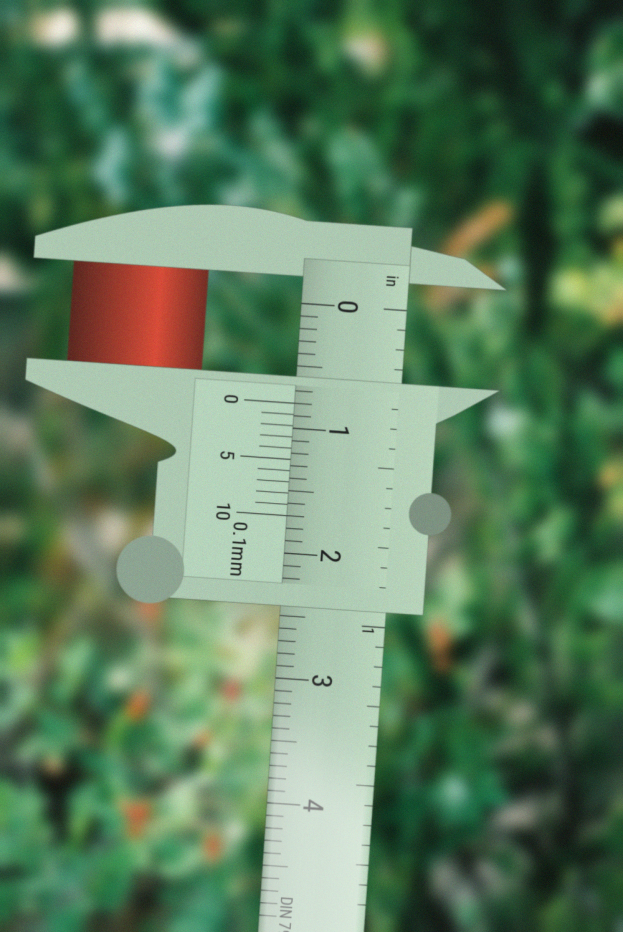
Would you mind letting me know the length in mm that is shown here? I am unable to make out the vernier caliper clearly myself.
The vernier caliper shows 8.0 mm
